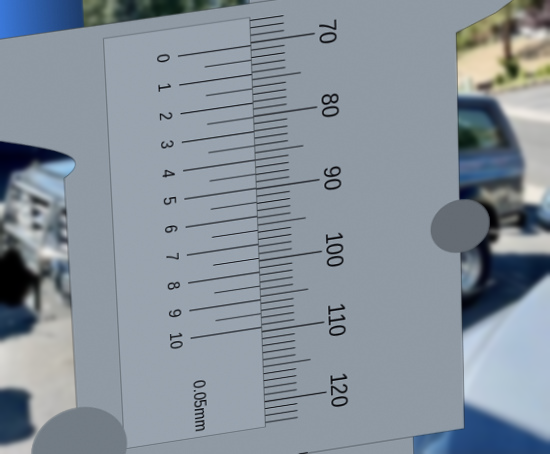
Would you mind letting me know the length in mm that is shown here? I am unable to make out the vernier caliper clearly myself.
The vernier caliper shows 70.4 mm
